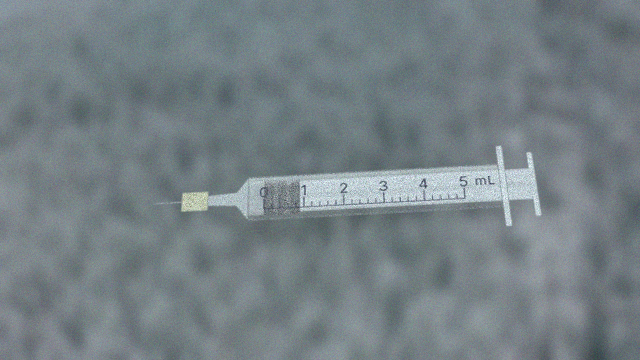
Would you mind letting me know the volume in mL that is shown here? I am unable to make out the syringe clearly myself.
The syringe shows 0 mL
